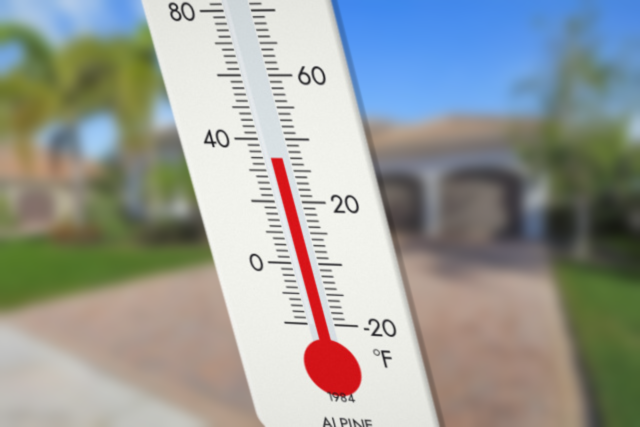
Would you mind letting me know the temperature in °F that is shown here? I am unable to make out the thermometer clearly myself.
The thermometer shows 34 °F
